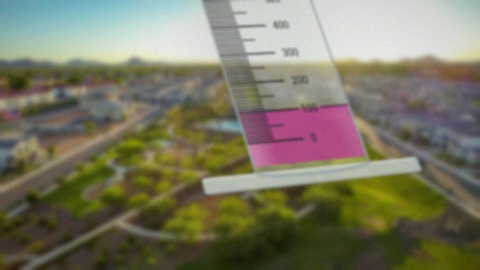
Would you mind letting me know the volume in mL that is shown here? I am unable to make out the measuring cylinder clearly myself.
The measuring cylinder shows 100 mL
